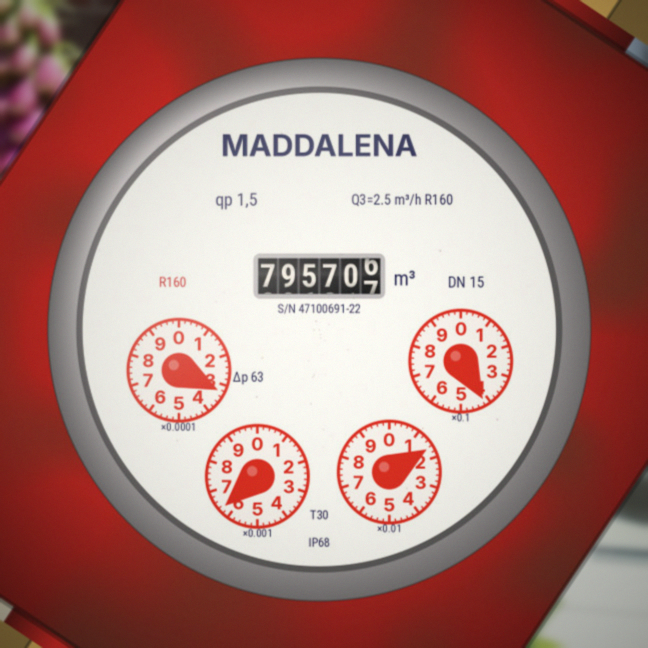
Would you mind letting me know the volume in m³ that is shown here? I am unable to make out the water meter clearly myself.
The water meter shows 795706.4163 m³
